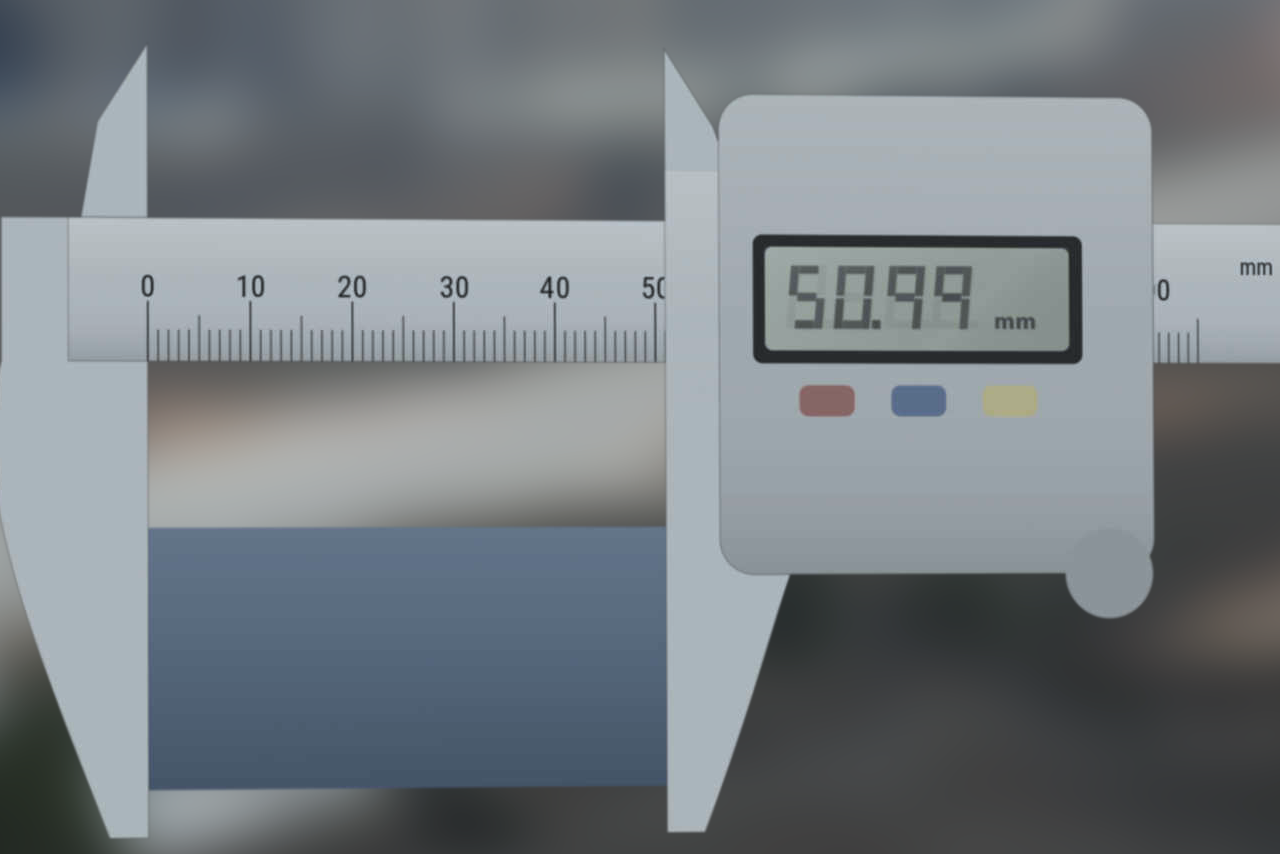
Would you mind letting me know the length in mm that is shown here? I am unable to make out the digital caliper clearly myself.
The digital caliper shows 50.99 mm
